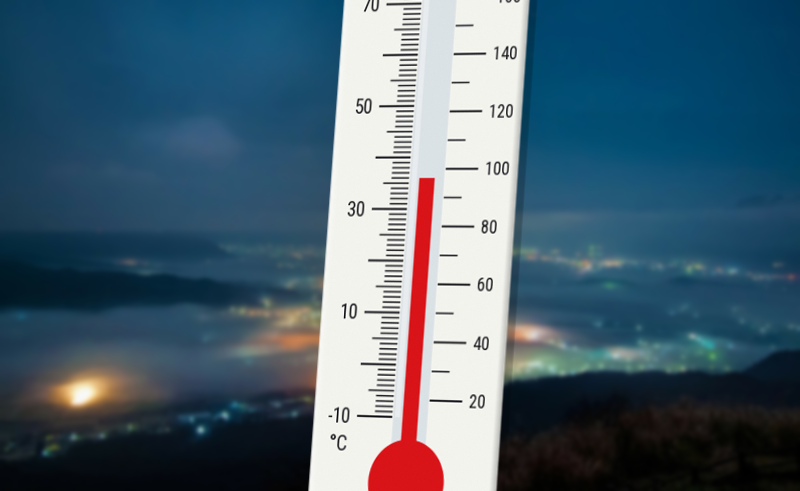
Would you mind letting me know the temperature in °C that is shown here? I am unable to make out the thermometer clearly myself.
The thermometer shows 36 °C
